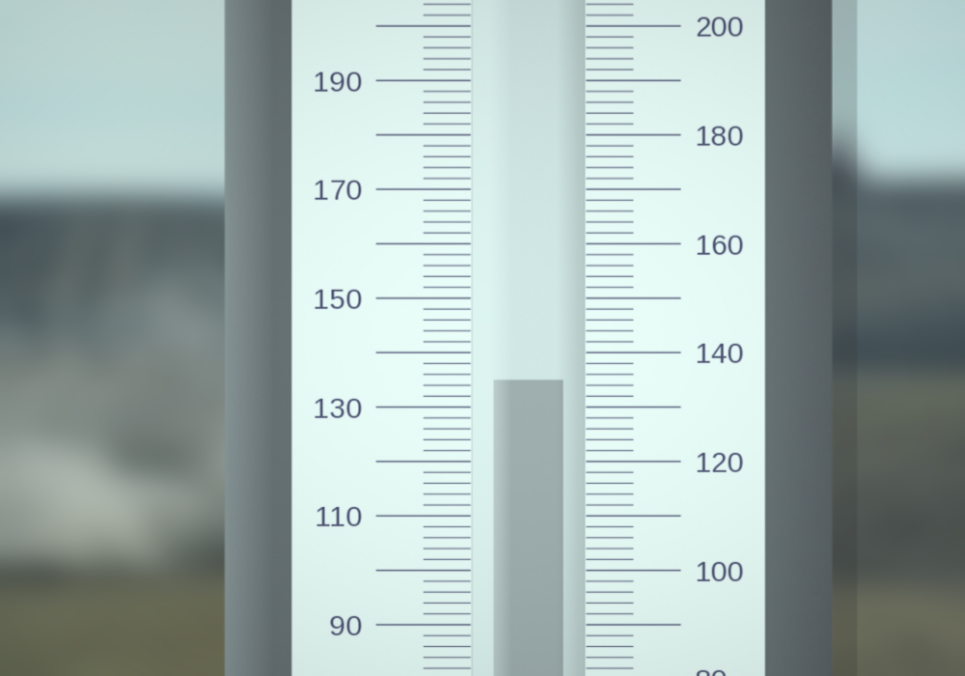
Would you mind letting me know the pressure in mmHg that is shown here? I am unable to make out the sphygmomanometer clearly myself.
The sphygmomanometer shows 135 mmHg
